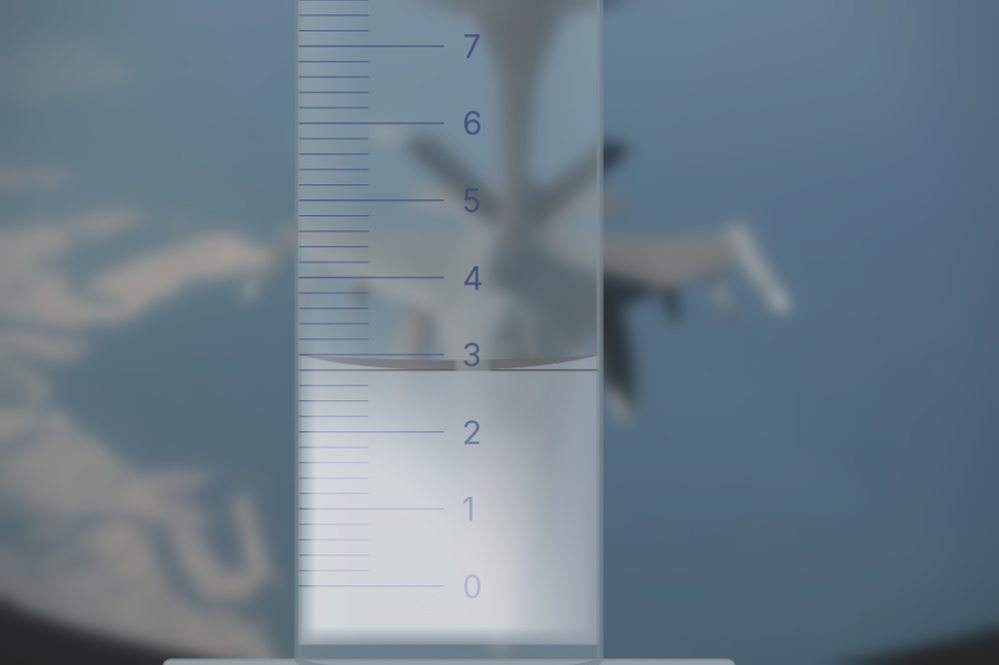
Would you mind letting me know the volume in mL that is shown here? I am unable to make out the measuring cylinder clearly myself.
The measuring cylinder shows 2.8 mL
